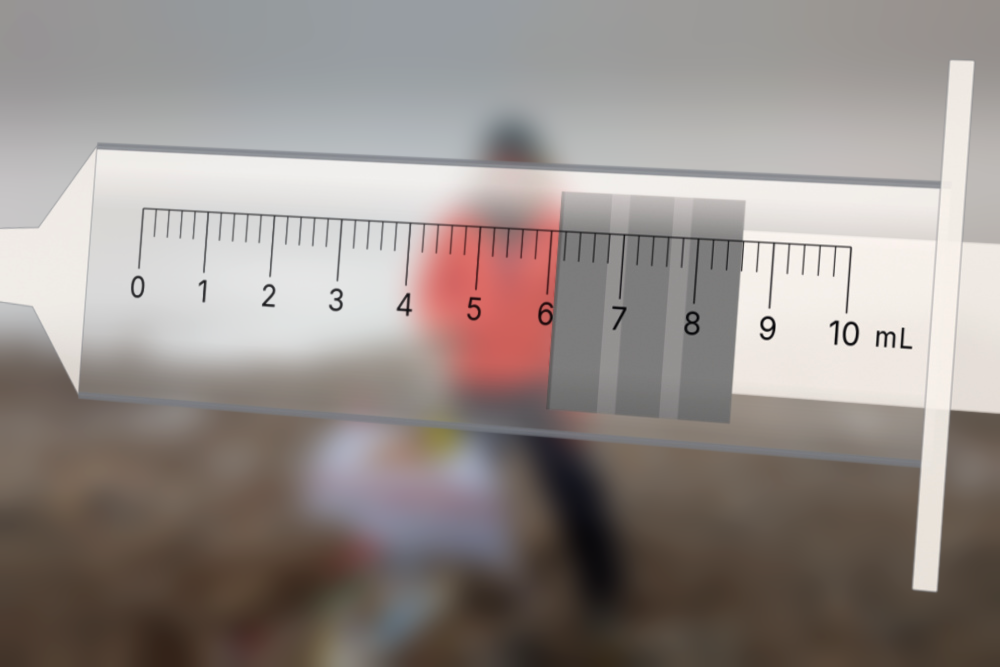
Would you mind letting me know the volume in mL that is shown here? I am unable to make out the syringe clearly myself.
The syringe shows 6.1 mL
